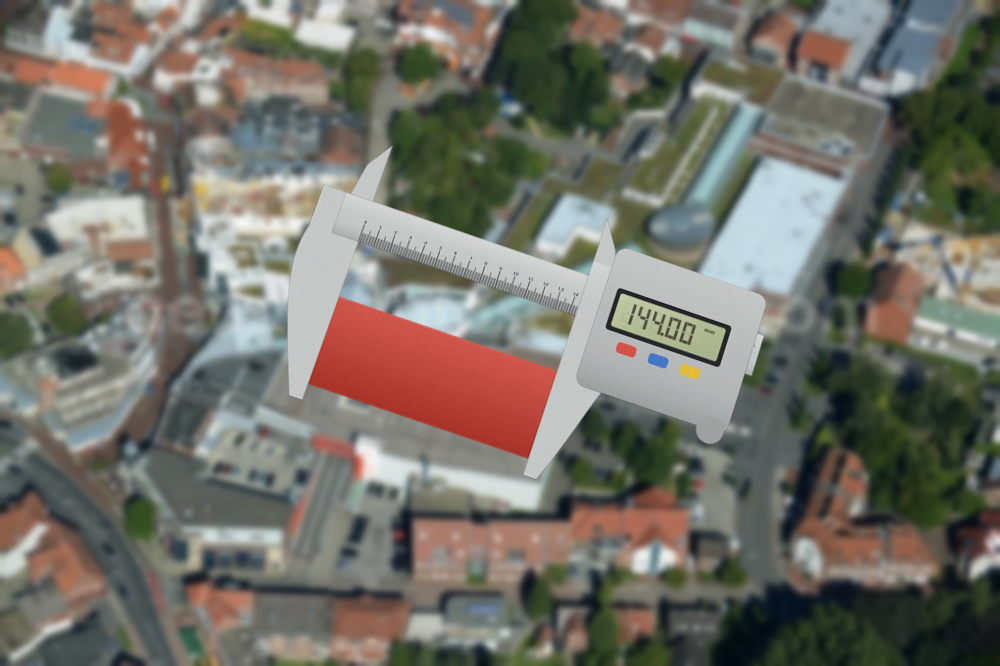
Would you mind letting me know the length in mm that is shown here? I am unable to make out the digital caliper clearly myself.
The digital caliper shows 144.00 mm
